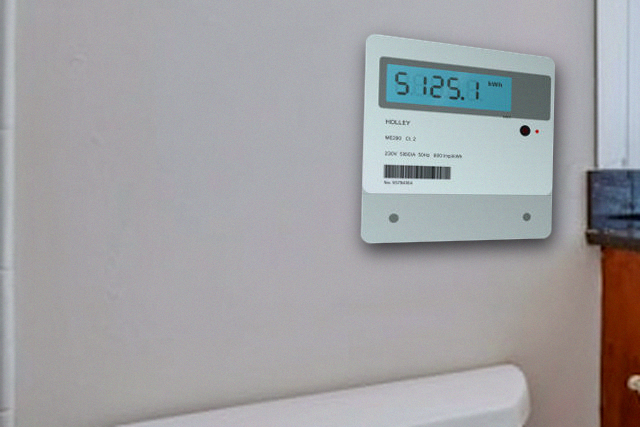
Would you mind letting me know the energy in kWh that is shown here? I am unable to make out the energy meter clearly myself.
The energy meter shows 5125.1 kWh
